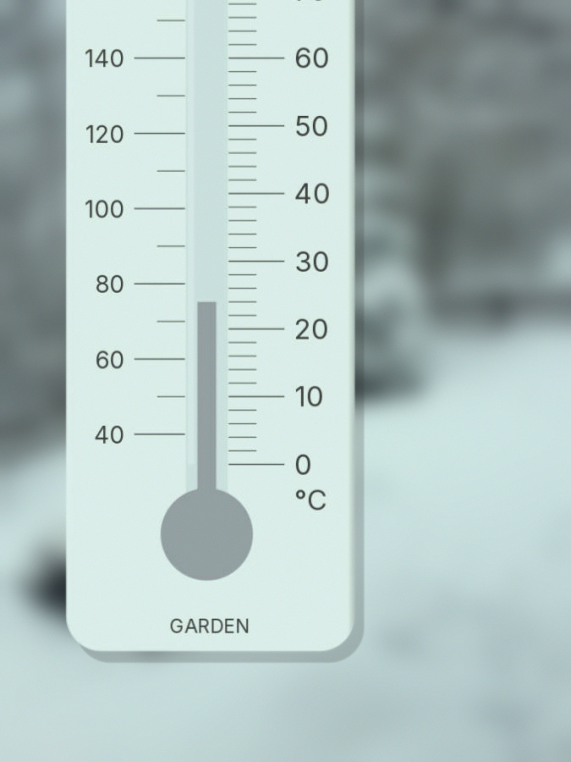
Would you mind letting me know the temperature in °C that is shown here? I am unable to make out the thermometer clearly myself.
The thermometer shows 24 °C
